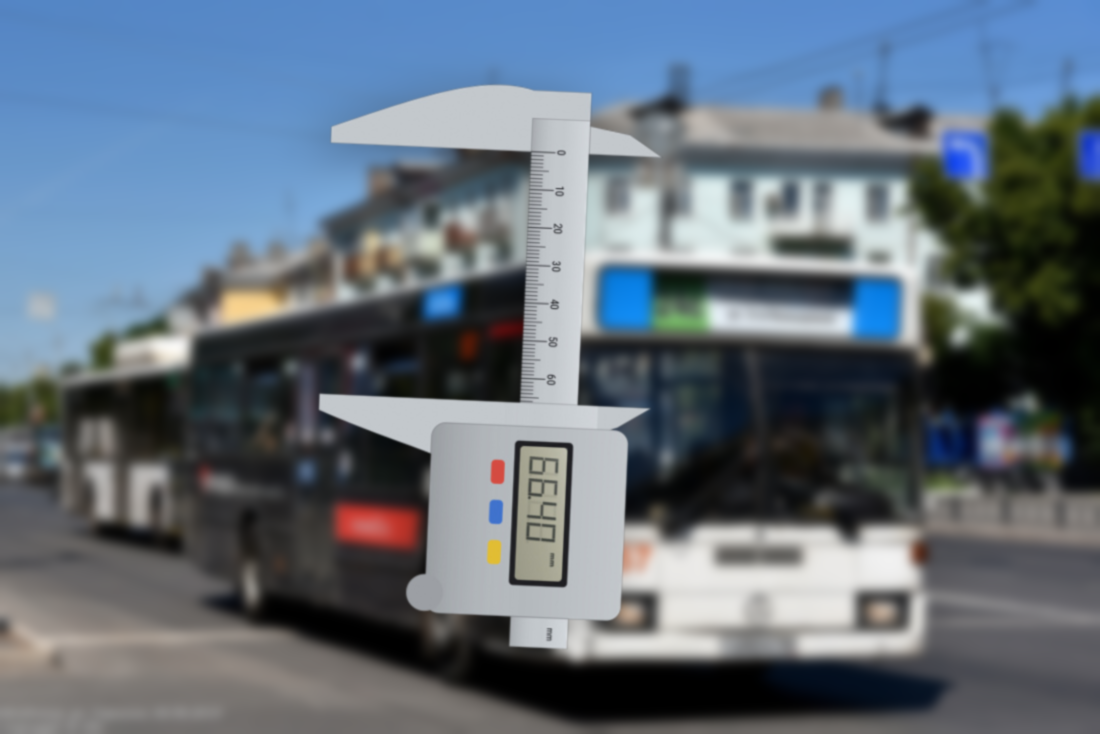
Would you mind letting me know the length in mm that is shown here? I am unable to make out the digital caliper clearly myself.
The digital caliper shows 66.40 mm
